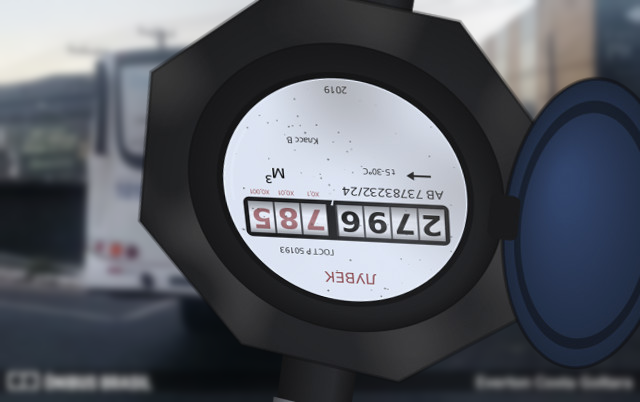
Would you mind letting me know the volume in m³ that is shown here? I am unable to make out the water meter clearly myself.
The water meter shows 2796.785 m³
